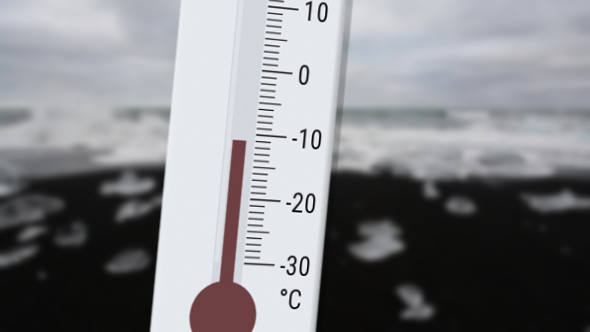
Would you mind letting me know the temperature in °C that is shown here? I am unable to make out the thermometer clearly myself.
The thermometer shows -11 °C
